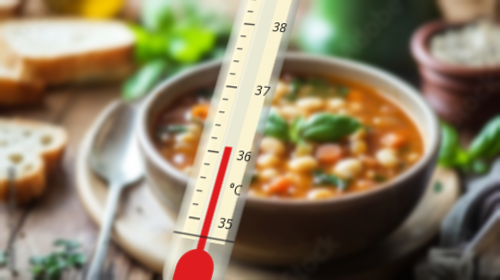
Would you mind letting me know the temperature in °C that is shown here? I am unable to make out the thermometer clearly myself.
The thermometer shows 36.1 °C
